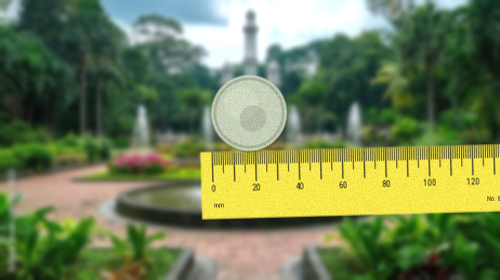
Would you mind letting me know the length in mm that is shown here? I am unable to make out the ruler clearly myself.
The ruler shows 35 mm
